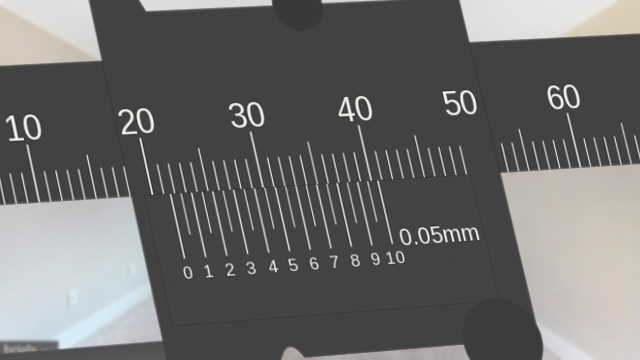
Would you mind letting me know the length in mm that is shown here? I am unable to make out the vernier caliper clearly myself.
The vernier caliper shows 21.6 mm
